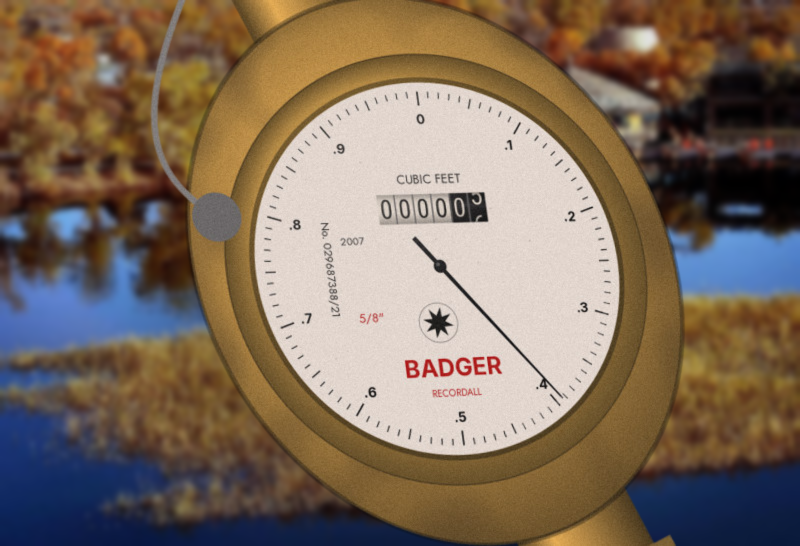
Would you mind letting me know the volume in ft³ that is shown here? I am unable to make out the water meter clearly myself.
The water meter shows 5.39 ft³
